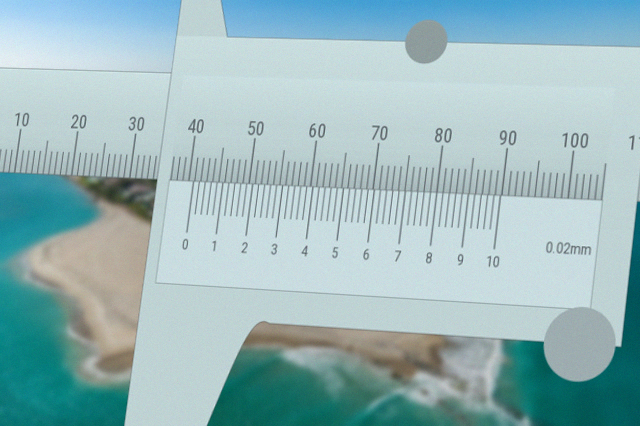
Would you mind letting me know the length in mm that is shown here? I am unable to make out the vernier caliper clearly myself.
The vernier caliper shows 40.8 mm
